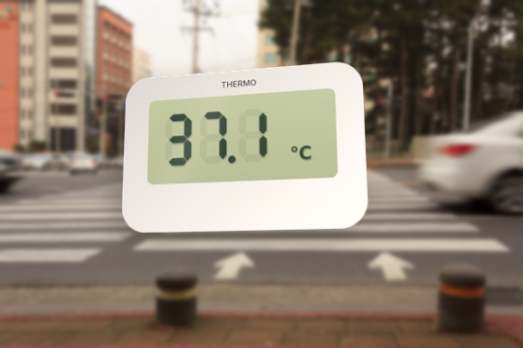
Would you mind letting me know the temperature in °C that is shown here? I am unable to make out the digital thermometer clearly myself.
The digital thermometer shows 37.1 °C
